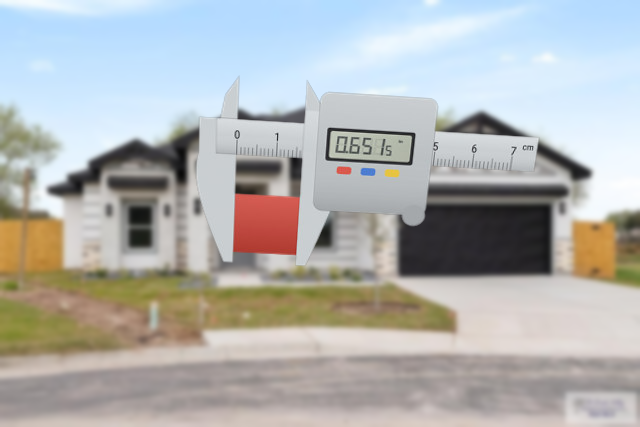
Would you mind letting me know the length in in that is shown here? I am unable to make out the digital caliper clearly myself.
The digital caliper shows 0.6515 in
